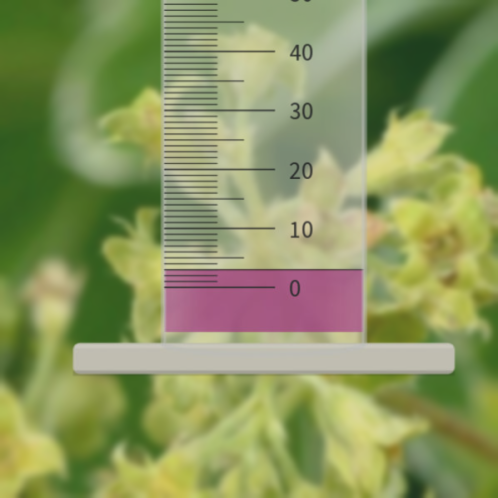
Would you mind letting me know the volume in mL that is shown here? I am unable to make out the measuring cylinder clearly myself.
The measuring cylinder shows 3 mL
